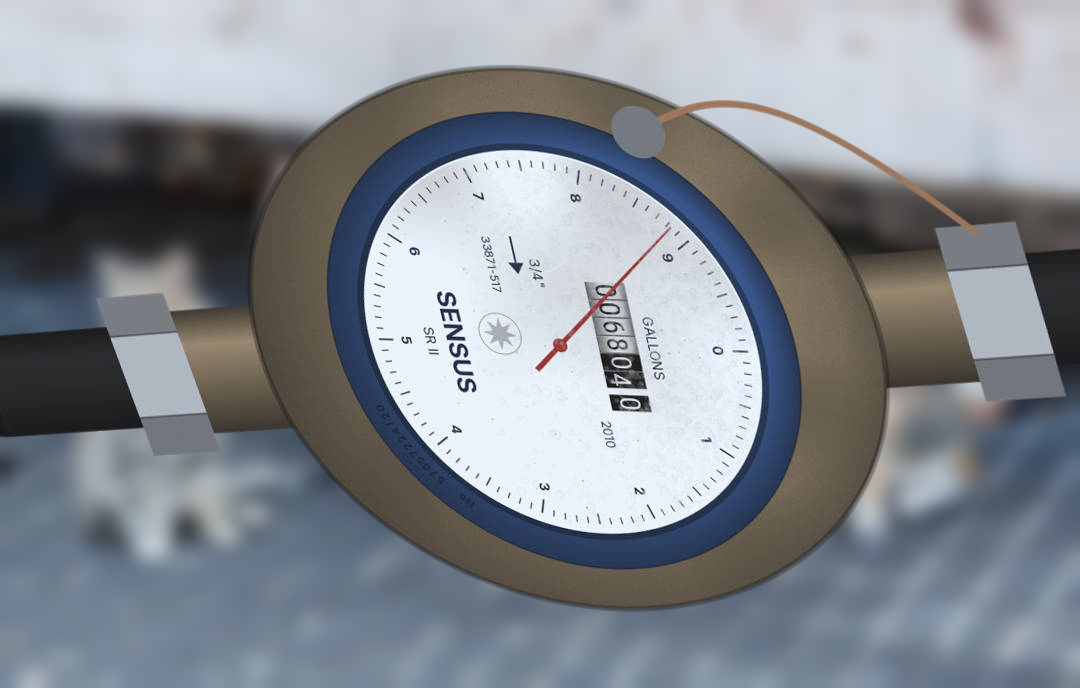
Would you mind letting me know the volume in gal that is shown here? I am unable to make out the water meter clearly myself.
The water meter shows 68038.8 gal
